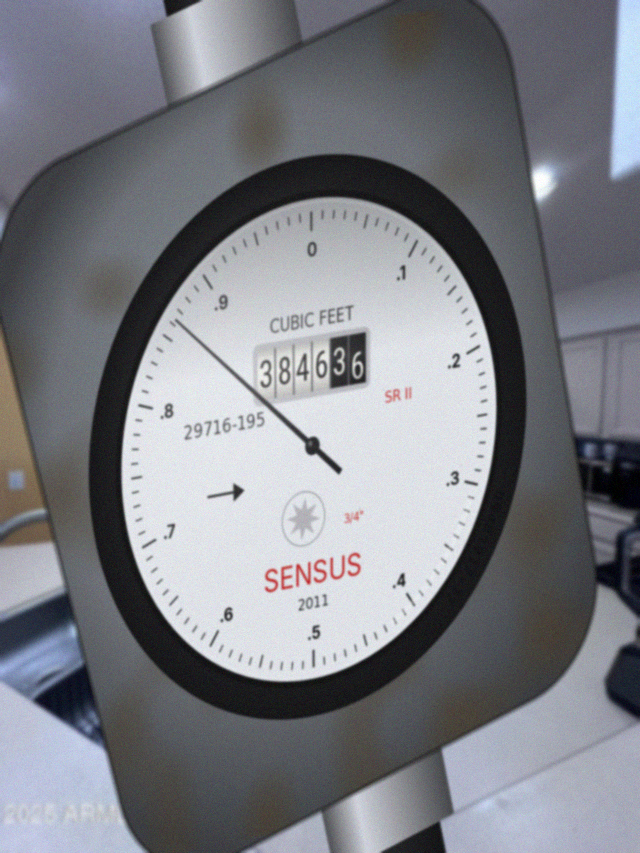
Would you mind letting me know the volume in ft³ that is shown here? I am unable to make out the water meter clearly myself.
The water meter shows 384635.86 ft³
